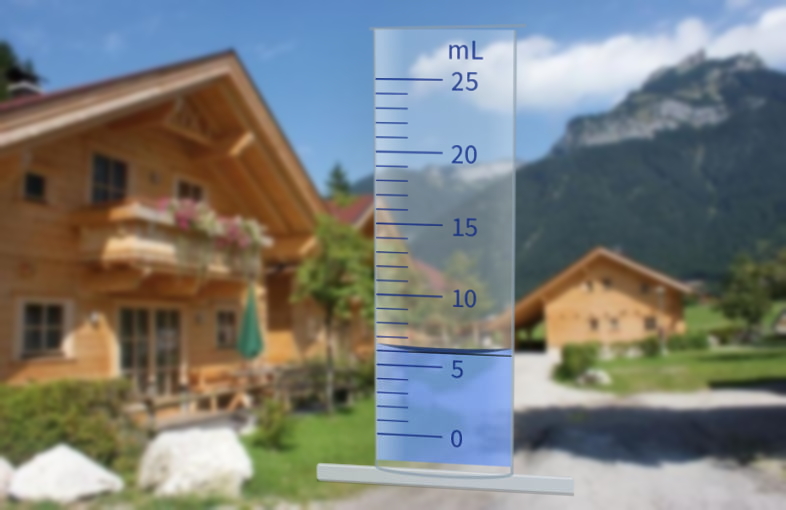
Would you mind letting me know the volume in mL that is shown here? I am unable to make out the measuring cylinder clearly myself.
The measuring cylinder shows 6 mL
